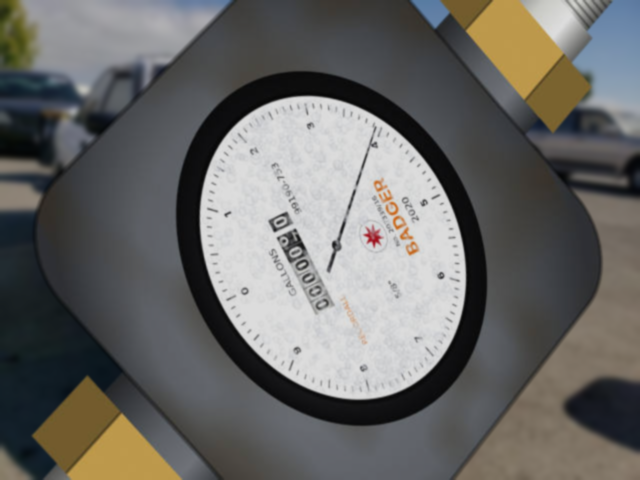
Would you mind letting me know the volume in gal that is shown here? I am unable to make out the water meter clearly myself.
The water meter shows 63.9 gal
